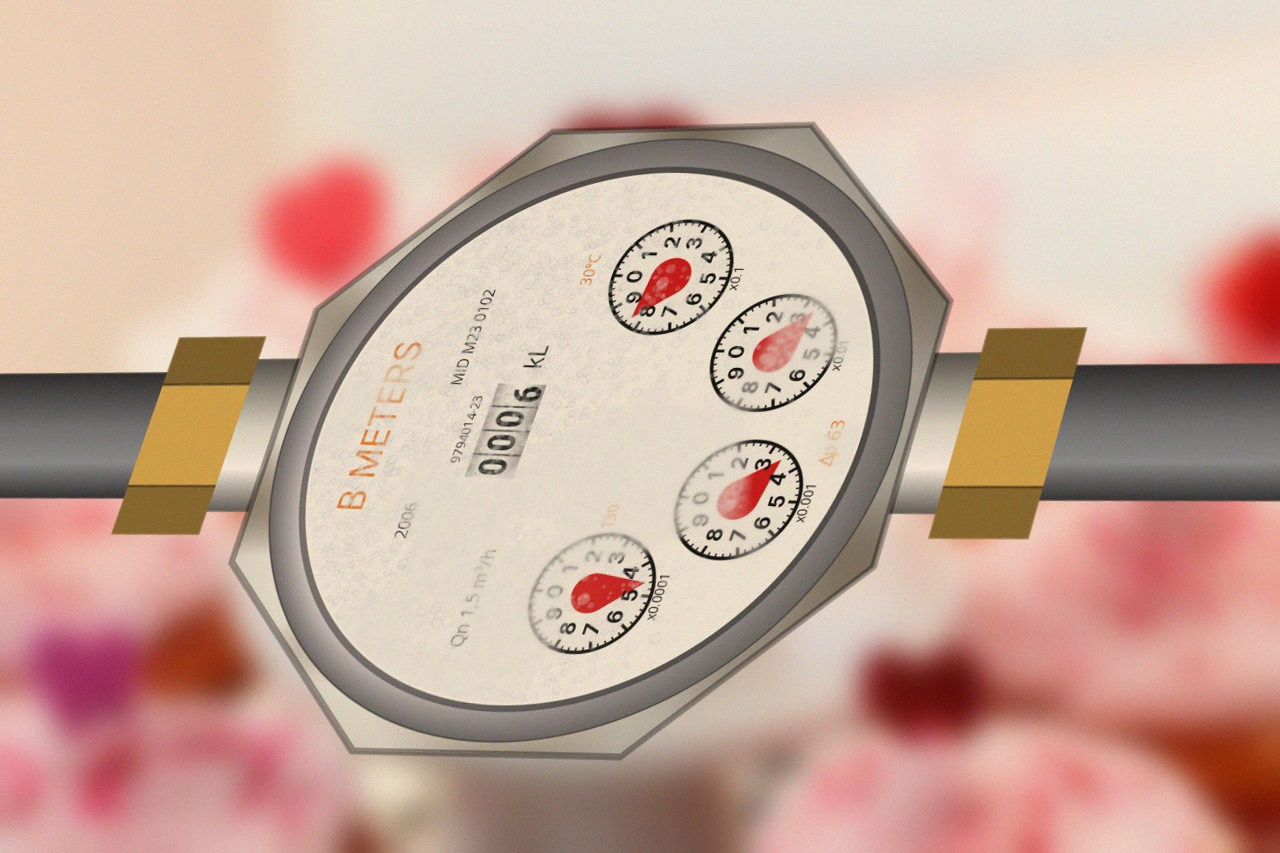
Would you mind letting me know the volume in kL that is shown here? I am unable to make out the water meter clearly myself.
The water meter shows 5.8334 kL
